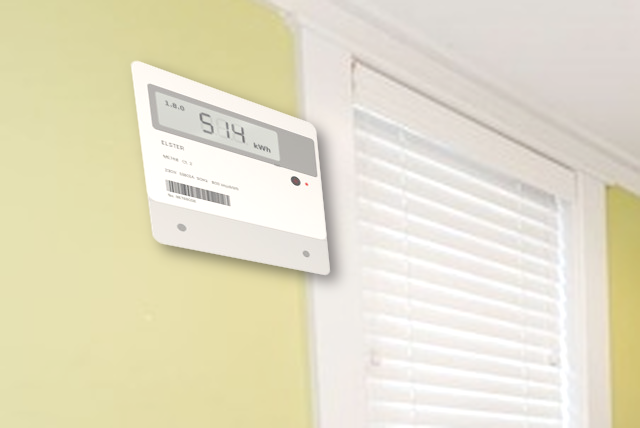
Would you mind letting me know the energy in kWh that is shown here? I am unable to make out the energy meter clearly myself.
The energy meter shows 514 kWh
